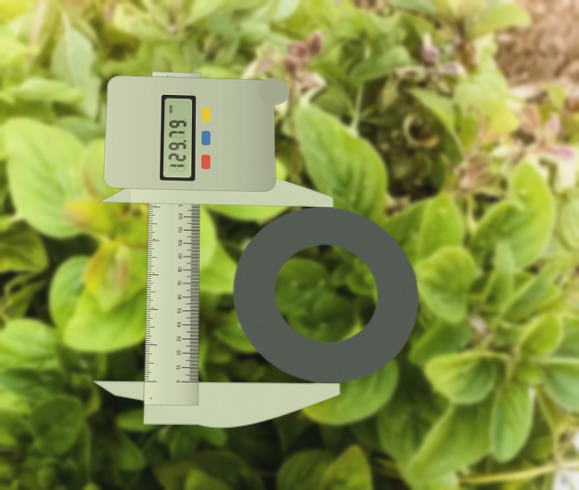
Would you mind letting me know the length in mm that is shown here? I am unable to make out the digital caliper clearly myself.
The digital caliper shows 129.79 mm
